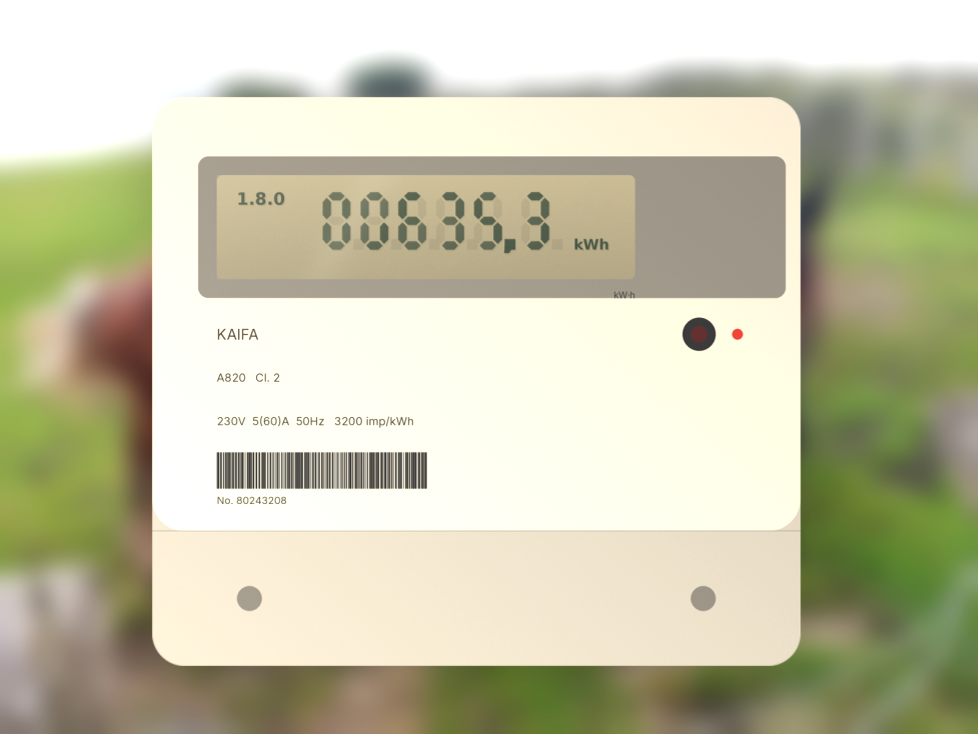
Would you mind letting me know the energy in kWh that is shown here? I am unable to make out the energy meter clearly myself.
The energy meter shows 635.3 kWh
